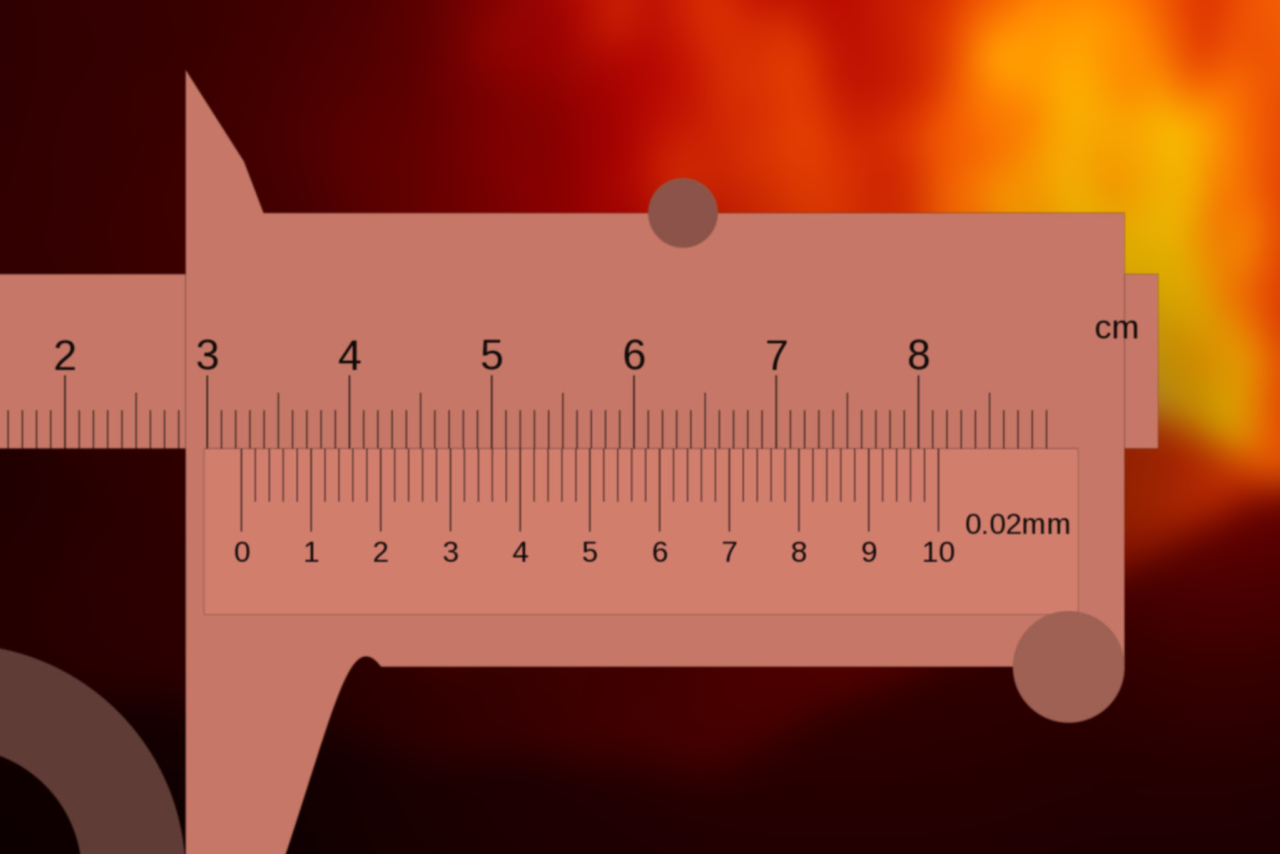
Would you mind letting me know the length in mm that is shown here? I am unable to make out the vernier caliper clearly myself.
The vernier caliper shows 32.4 mm
